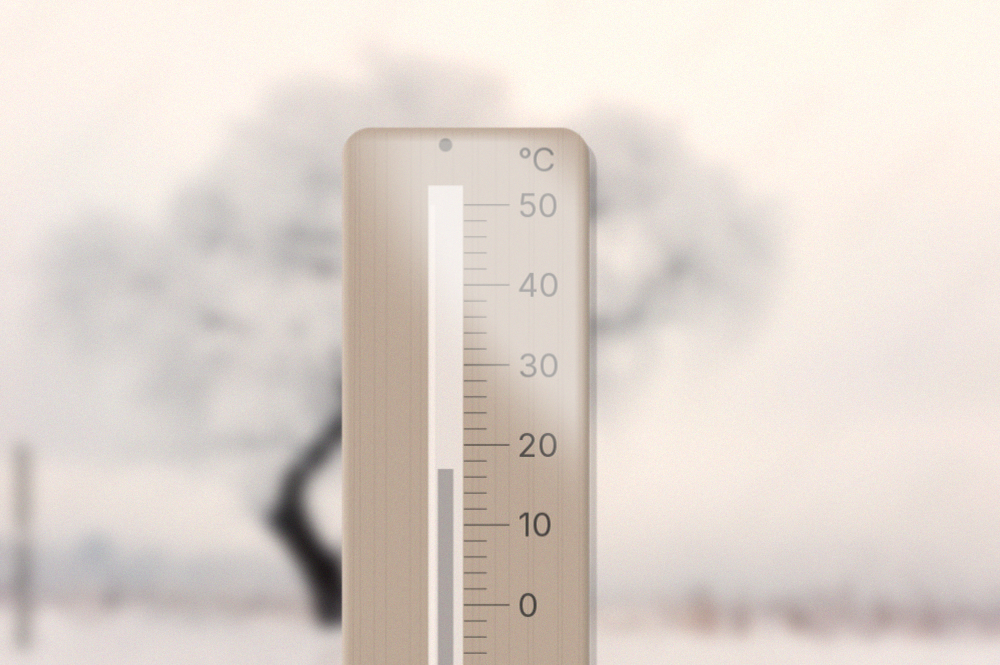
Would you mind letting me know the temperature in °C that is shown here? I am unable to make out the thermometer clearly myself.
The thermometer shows 17 °C
